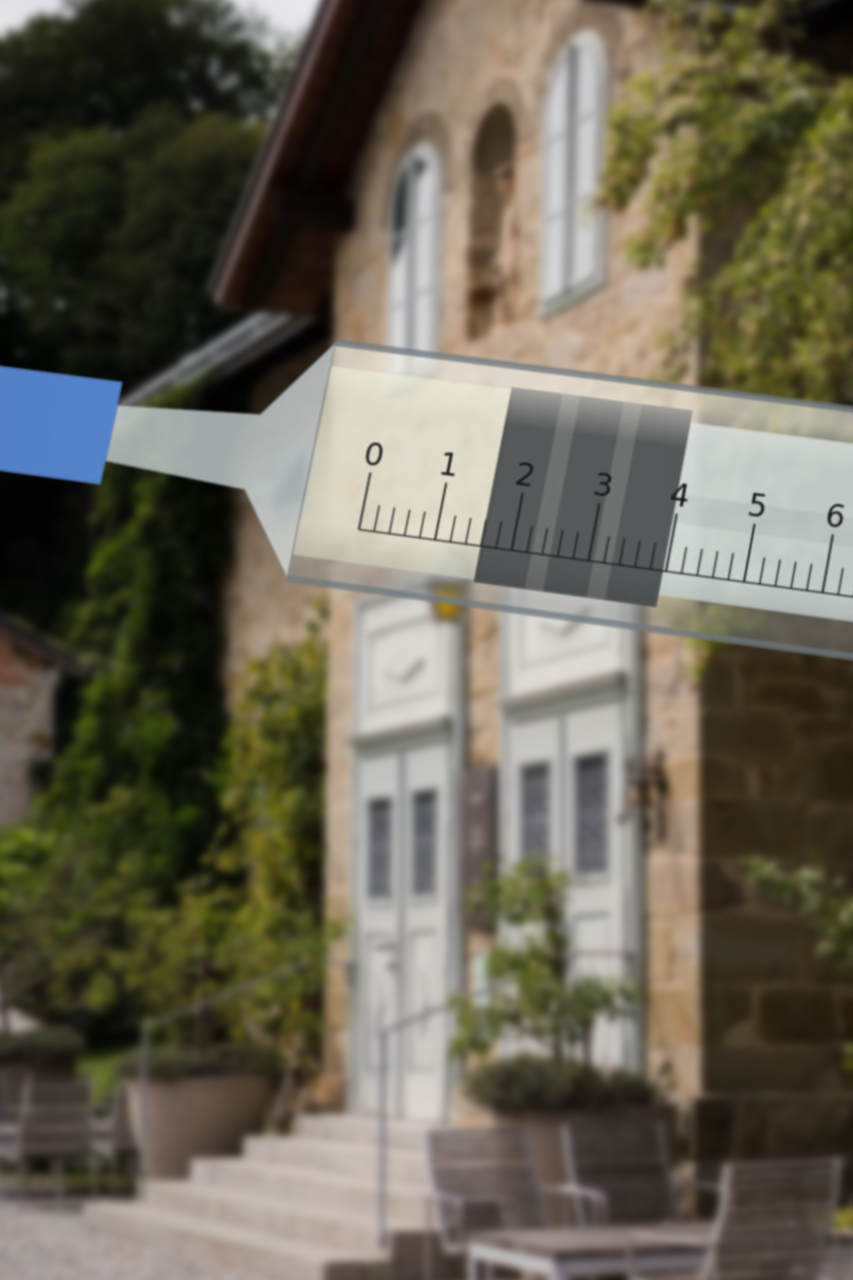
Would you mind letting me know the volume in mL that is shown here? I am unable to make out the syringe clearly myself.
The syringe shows 1.6 mL
